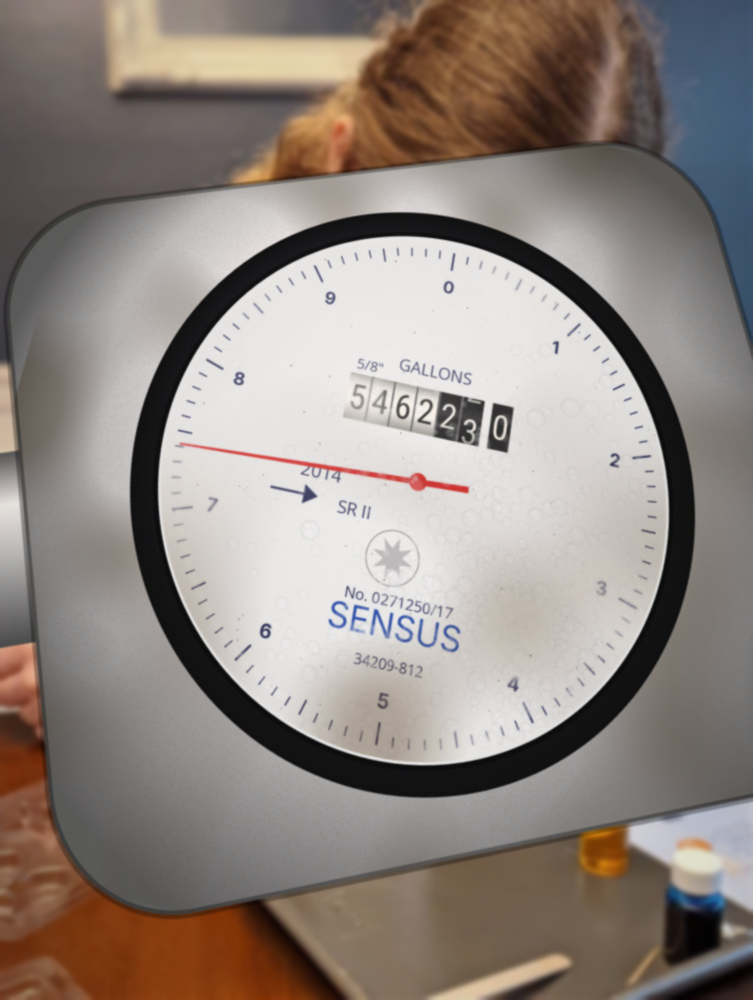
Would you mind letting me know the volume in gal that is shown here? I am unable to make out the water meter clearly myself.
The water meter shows 5462227.4 gal
